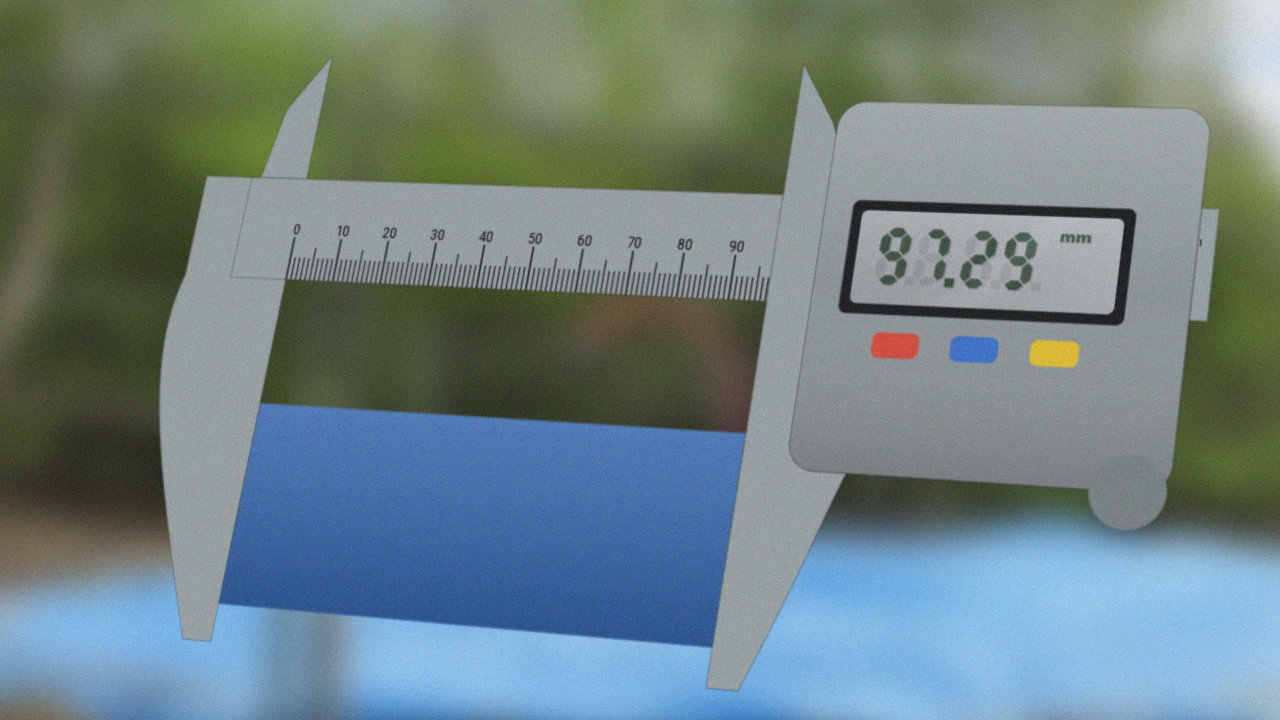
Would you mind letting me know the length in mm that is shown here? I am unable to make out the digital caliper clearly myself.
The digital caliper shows 97.29 mm
